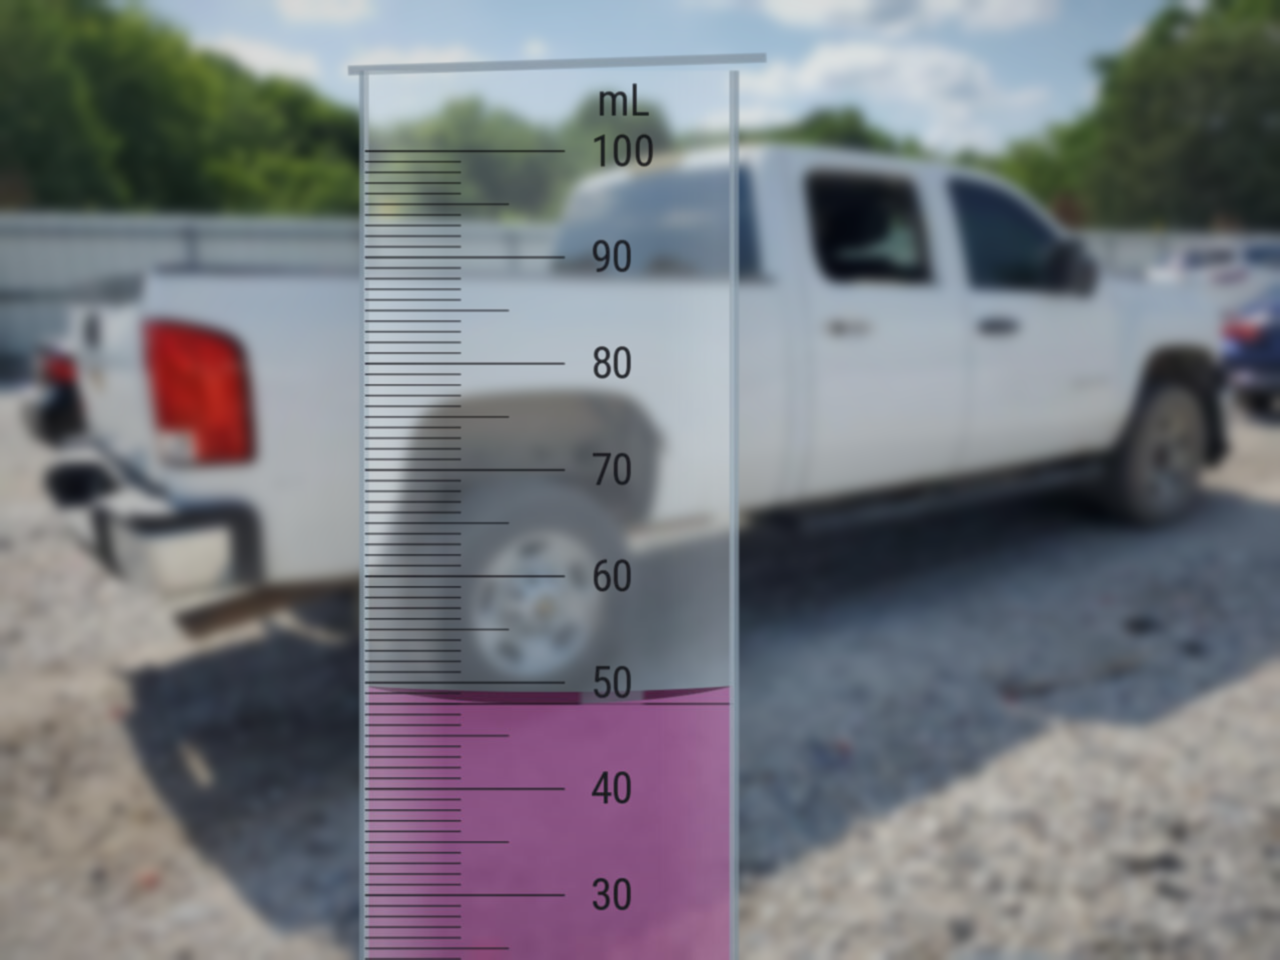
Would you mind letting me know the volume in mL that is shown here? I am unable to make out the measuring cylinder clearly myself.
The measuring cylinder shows 48 mL
